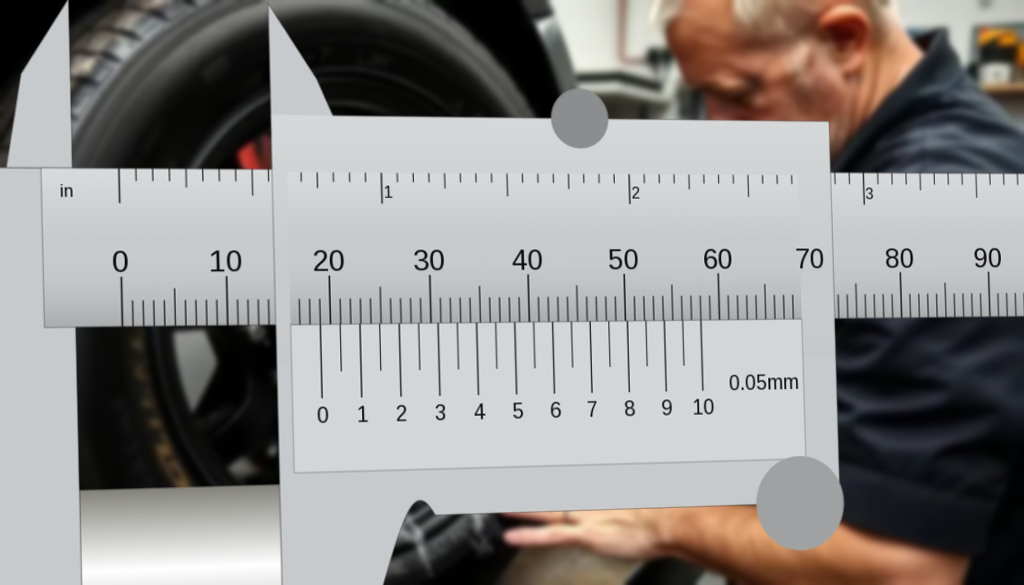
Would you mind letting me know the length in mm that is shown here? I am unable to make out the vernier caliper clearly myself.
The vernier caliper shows 19.0 mm
